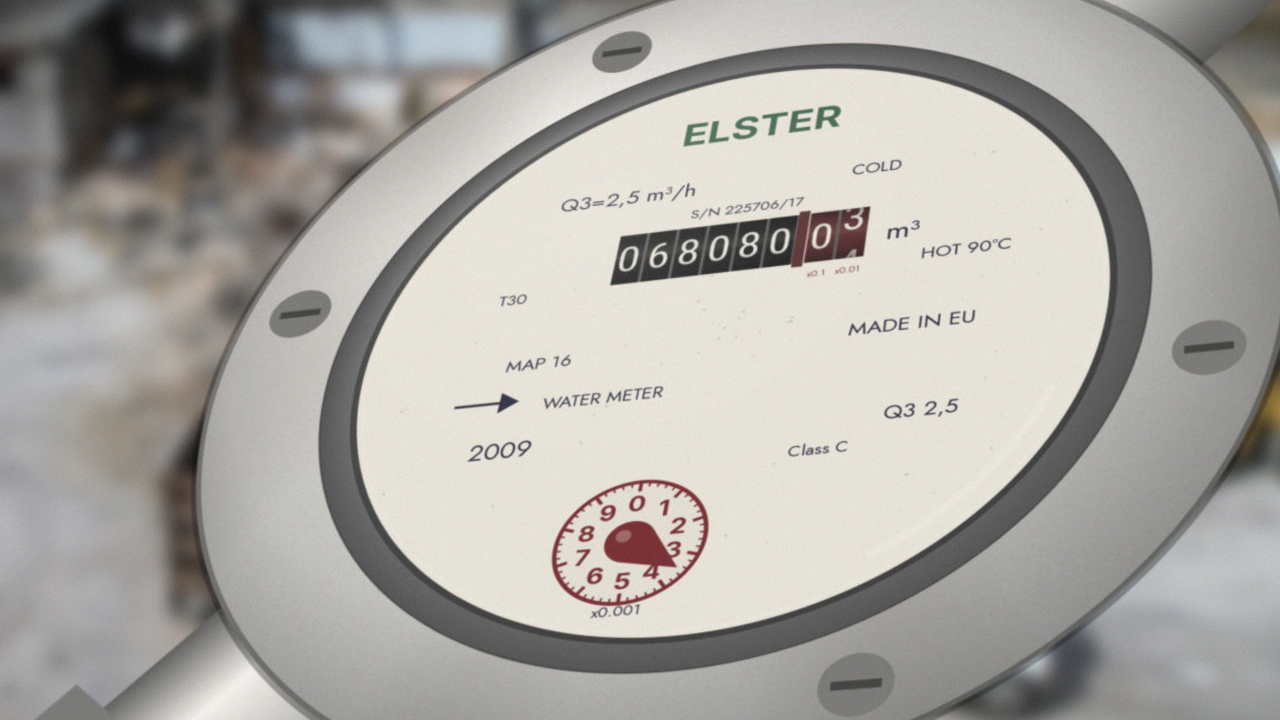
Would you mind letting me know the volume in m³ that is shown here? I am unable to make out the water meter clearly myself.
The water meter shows 68080.033 m³
